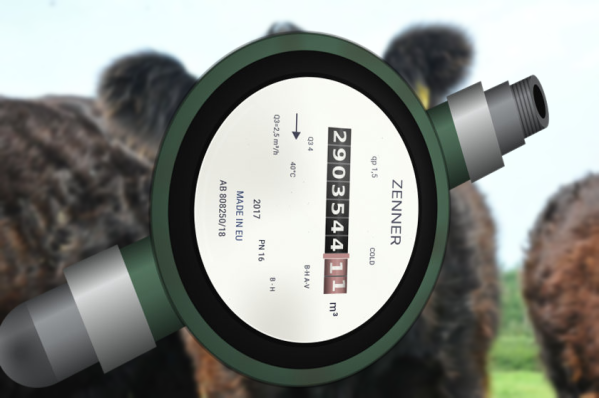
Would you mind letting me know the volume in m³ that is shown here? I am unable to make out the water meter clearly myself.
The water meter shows 2903544.11 m³
